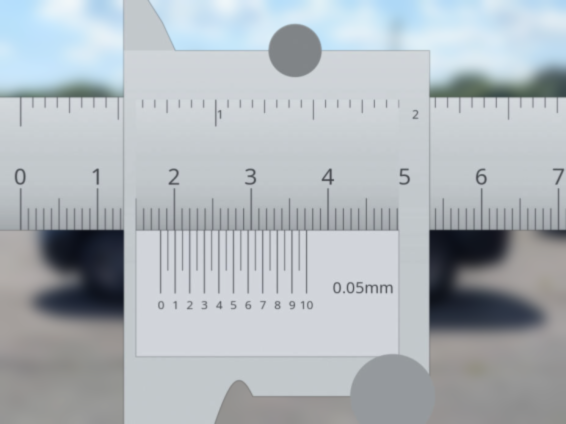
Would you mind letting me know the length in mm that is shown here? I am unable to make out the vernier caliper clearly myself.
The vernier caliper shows 18.2 mm
